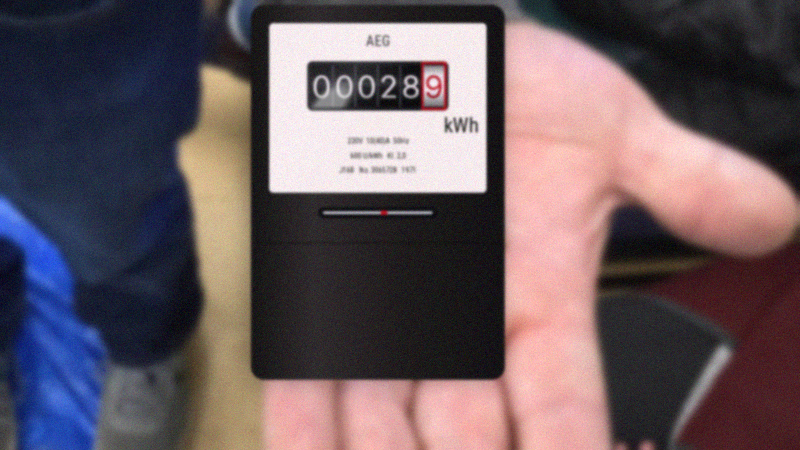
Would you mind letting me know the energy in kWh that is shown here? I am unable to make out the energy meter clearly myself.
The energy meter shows 28.9 kWh
